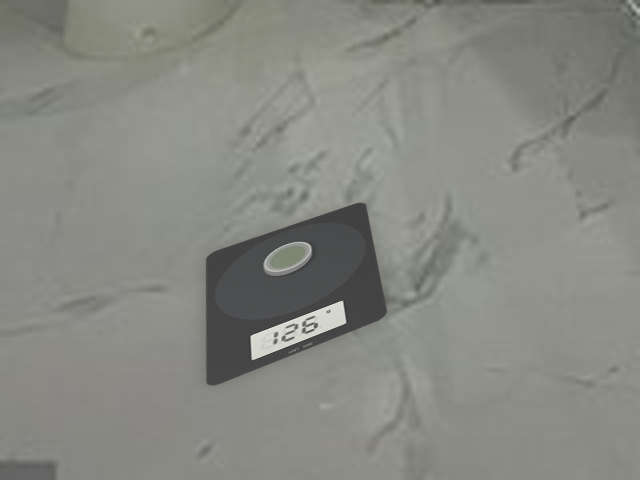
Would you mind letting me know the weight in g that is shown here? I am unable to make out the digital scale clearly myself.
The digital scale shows 126 g
